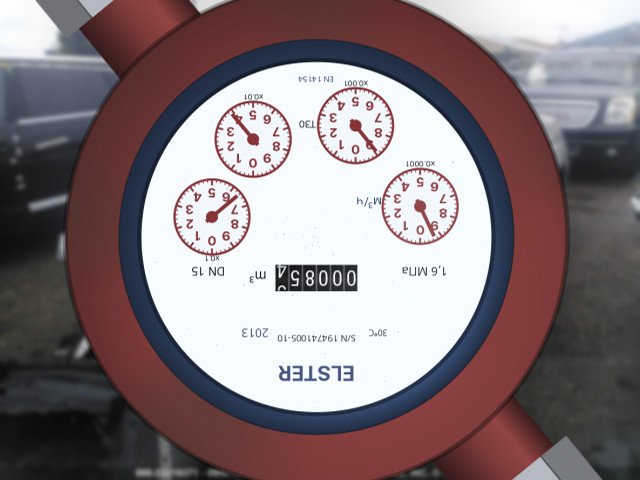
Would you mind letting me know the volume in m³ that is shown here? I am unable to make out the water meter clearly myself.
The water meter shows 853.6389 m³
